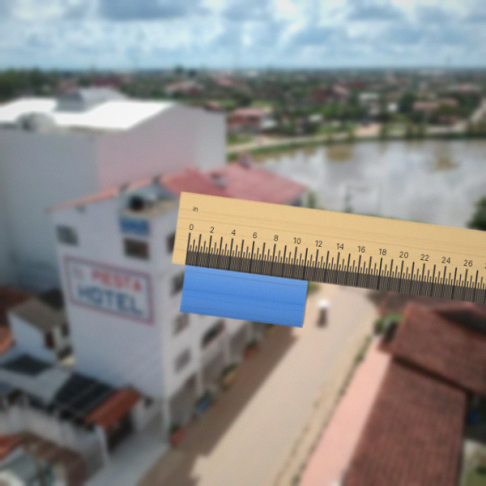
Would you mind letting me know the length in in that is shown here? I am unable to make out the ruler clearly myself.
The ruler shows 11.5 in
